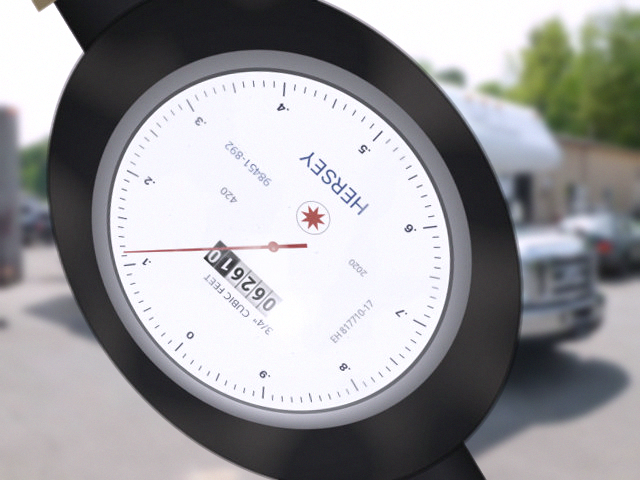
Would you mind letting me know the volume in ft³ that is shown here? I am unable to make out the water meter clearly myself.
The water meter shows 62610.11 ft³
